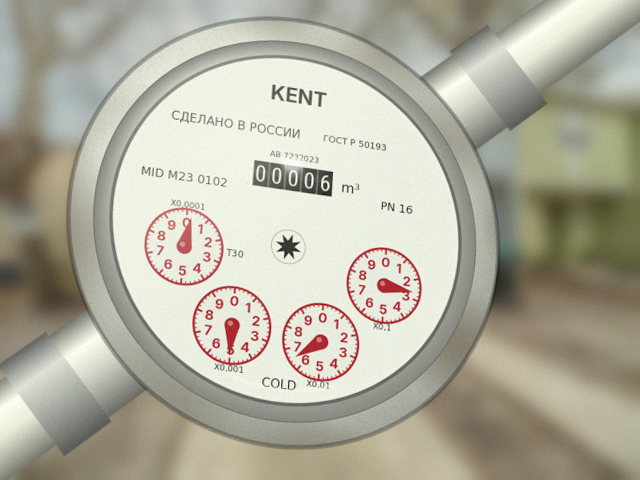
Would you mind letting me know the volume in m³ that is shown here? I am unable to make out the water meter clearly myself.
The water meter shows 6.2650 m³
